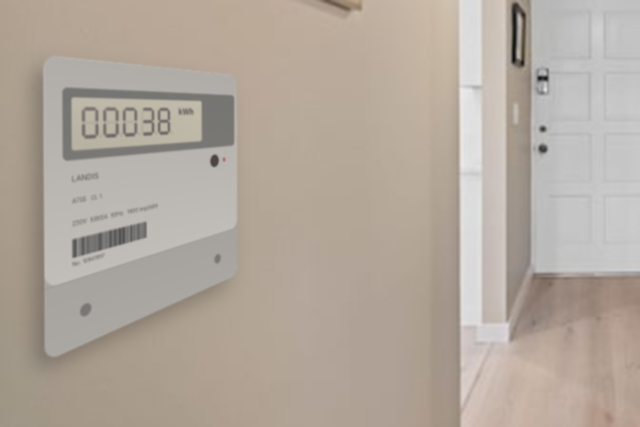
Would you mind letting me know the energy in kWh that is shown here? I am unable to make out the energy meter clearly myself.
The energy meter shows 38 kWh
